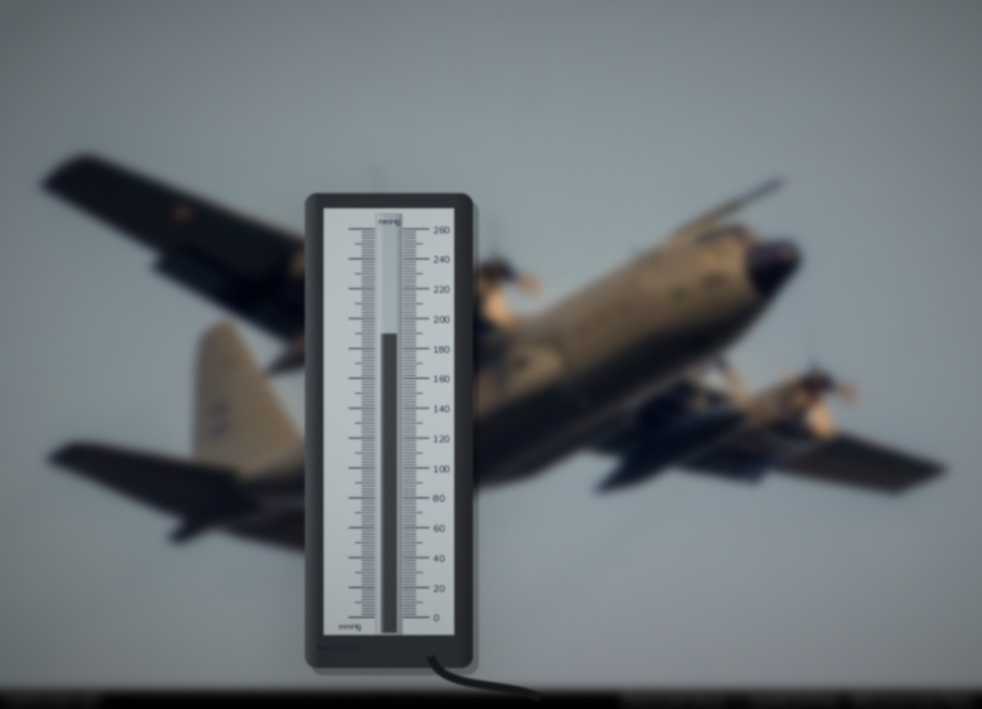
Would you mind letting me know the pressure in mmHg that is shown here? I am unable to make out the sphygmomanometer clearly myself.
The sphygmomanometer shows 190 mmHg
